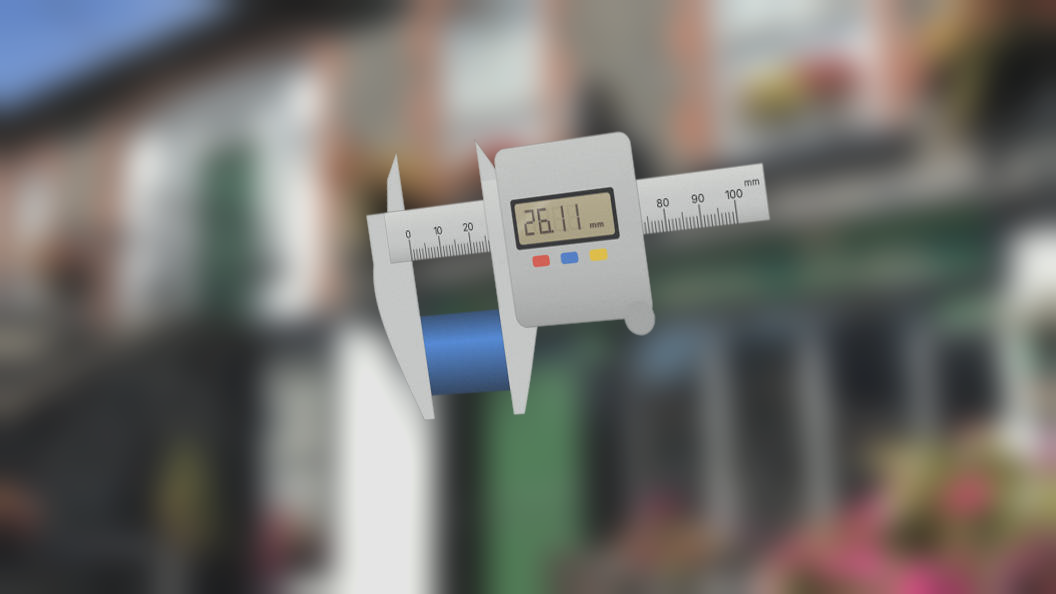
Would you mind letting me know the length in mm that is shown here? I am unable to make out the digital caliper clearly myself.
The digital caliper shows 26.11 mm
